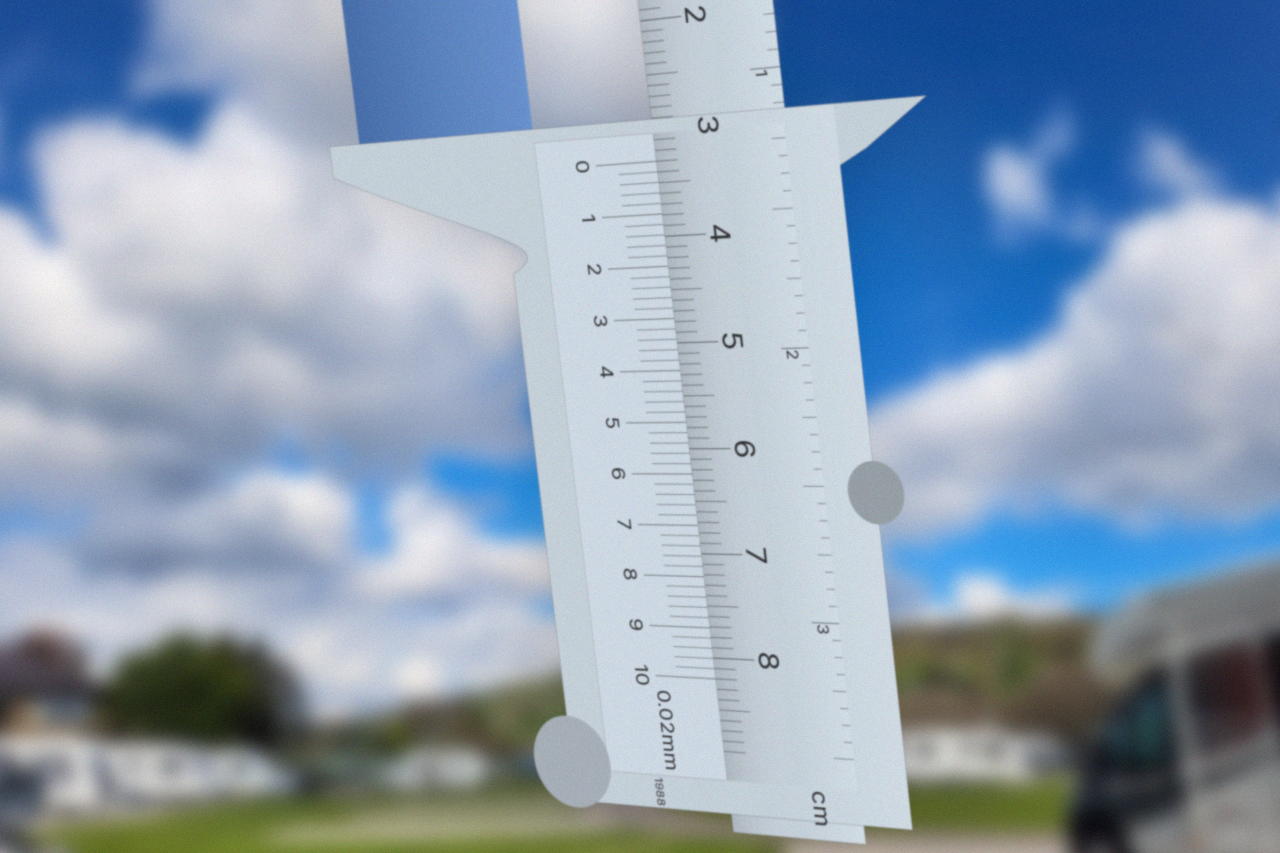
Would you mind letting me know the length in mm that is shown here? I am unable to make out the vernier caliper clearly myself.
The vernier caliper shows 33.0 mm
